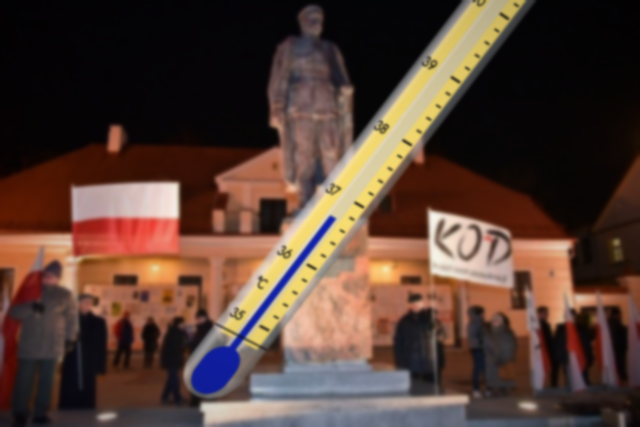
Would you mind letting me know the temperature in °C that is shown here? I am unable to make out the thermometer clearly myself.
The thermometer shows 36.7 °C
